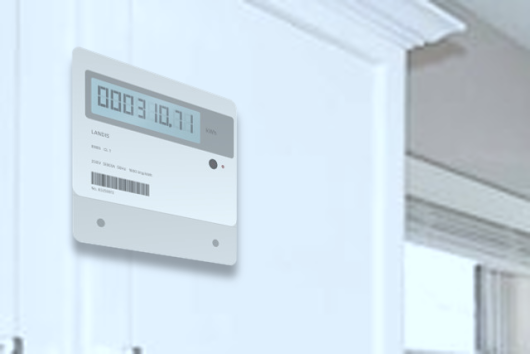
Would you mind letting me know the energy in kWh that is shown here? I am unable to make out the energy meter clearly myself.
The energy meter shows 310.71 kWh
